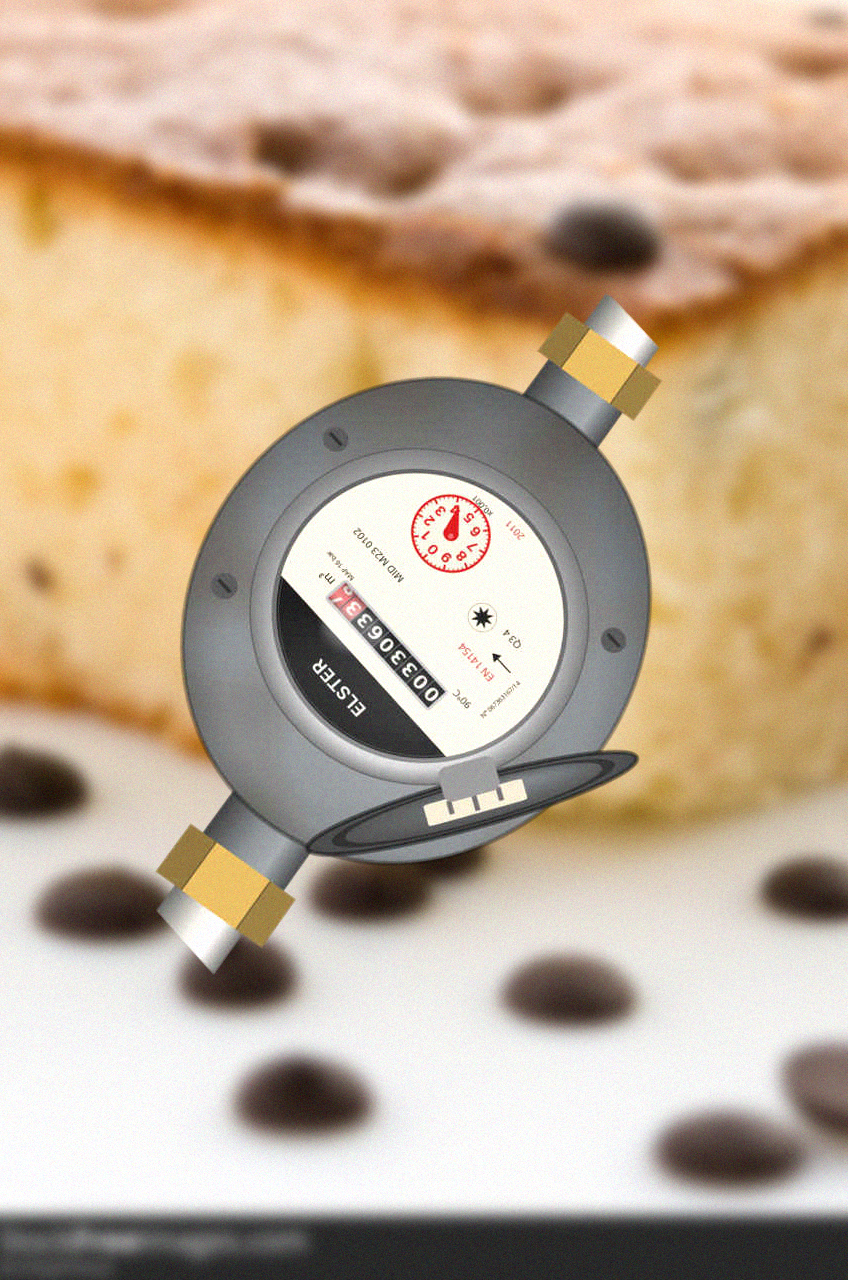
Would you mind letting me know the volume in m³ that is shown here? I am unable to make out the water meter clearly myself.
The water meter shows 33063.374 m³
